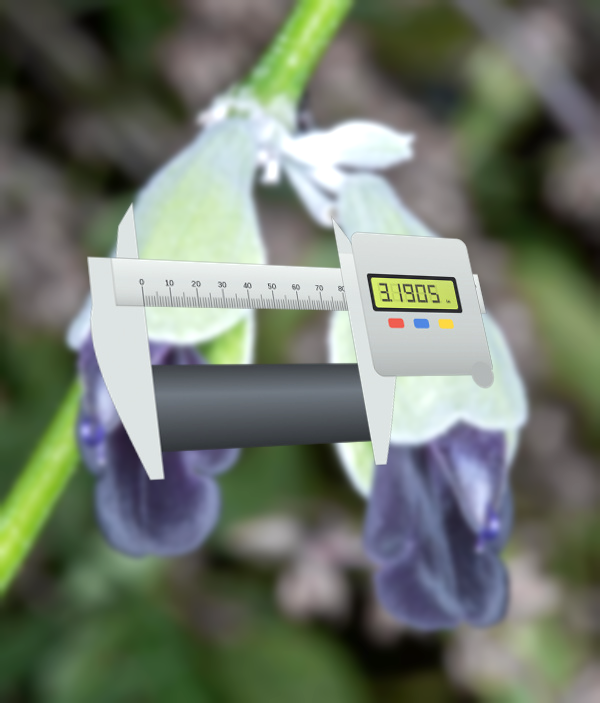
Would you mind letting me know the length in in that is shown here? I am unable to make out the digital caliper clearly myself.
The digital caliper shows 3.1905 in
